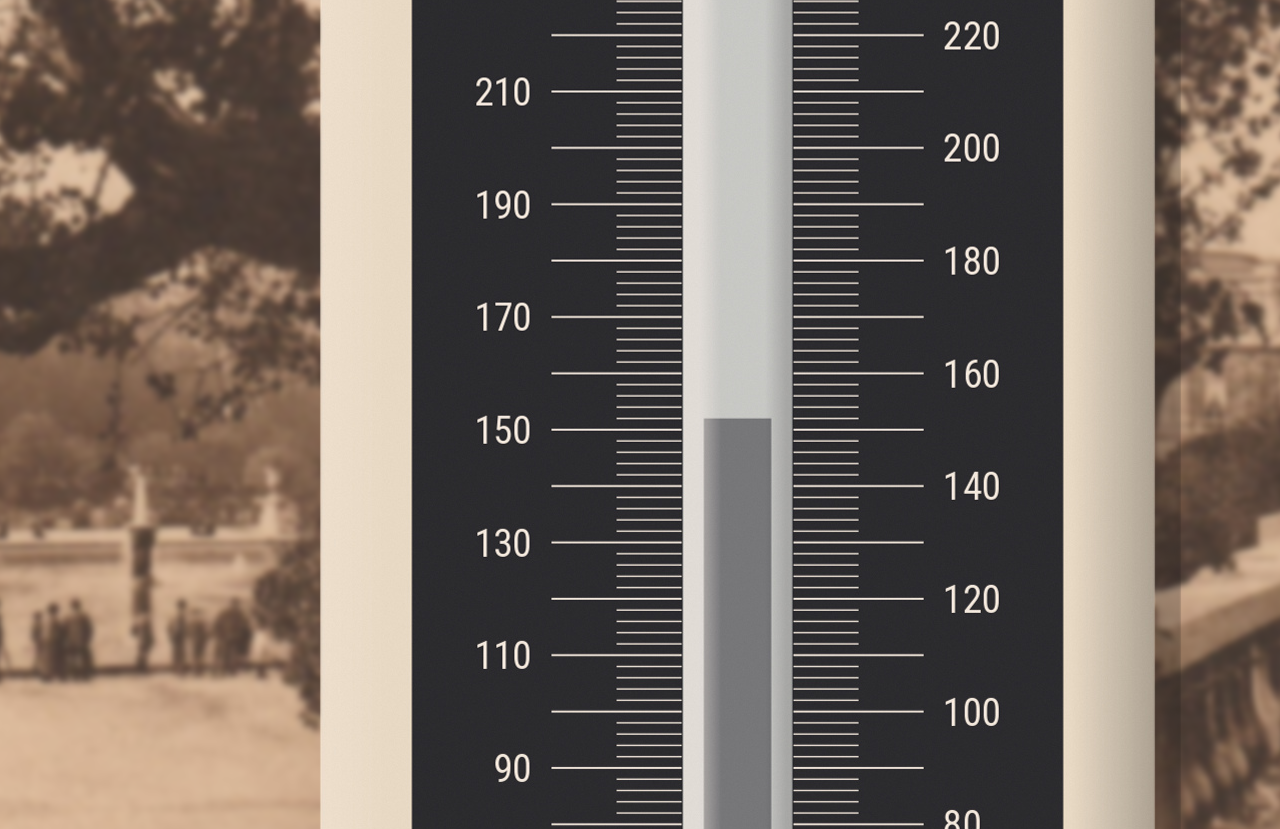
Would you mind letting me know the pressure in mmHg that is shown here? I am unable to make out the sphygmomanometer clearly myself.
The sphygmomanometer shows 152 mmHg
